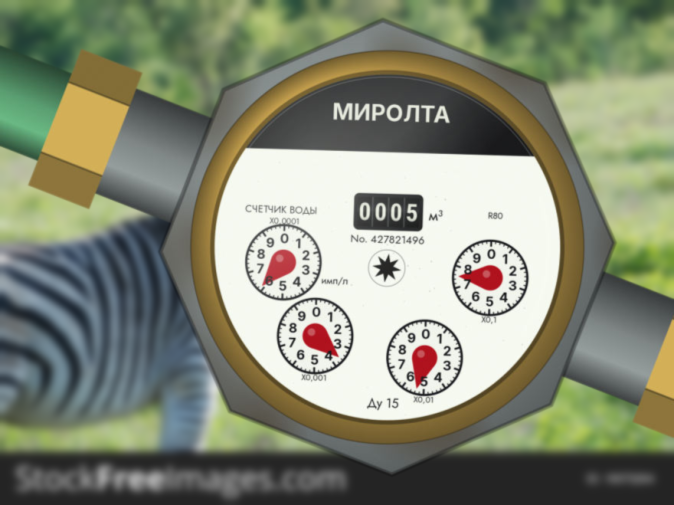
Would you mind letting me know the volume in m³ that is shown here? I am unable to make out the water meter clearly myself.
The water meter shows 5.7536 m³
